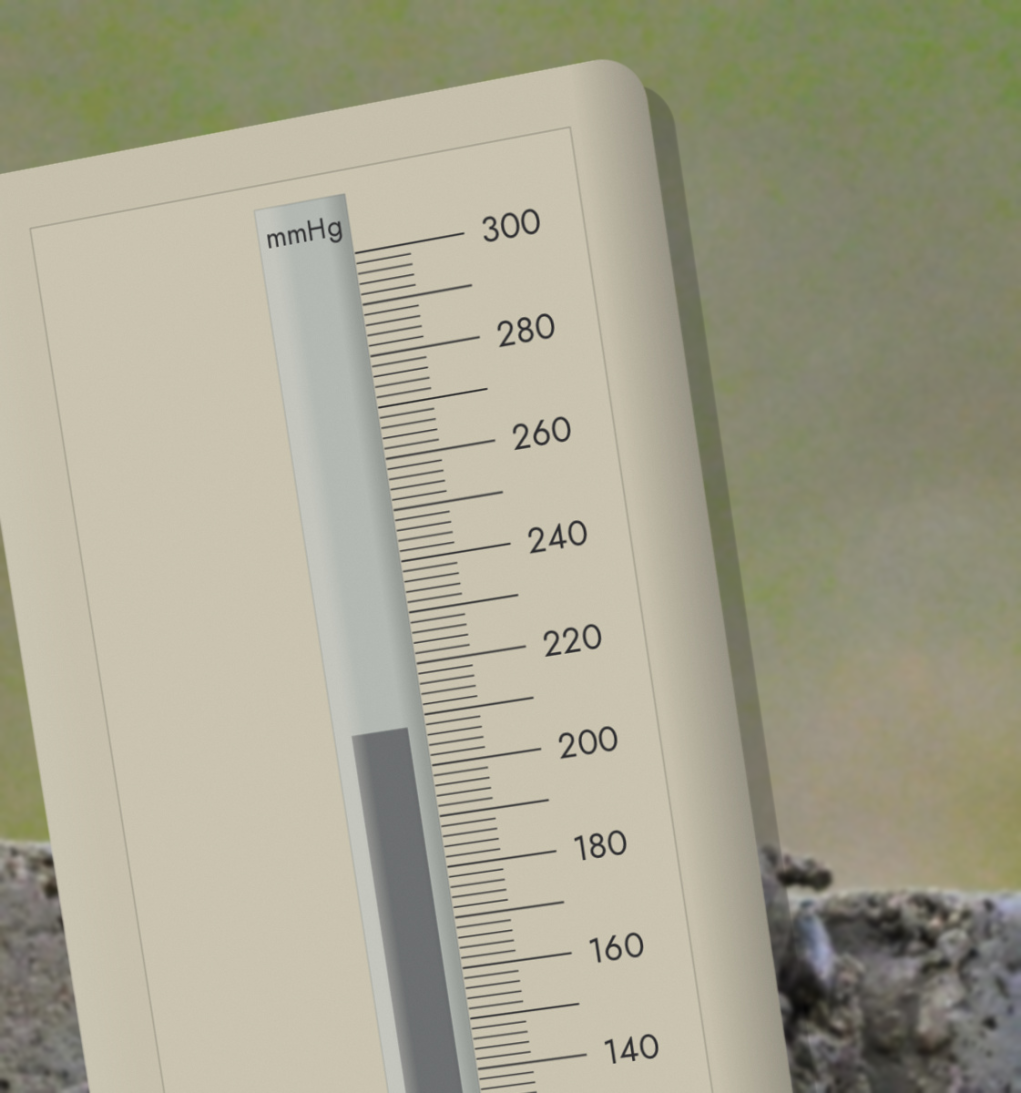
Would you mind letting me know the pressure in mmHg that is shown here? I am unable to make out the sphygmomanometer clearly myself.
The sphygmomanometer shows 208 mmHg
